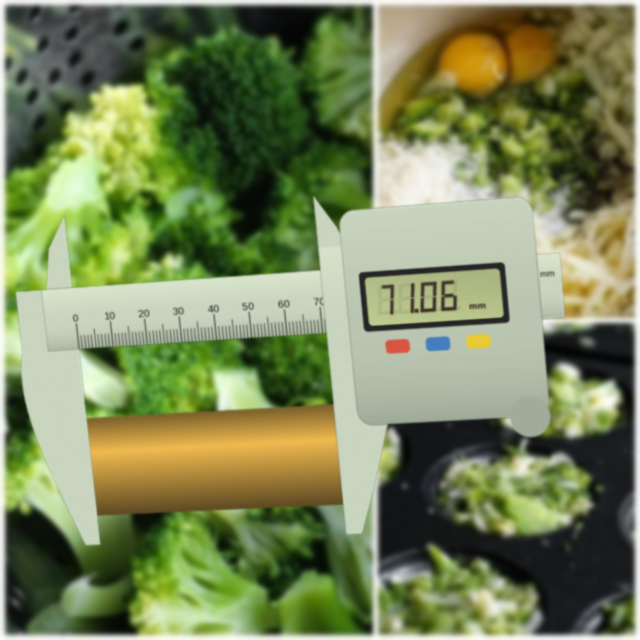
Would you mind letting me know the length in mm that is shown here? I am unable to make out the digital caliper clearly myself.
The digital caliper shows 71.06 mm
